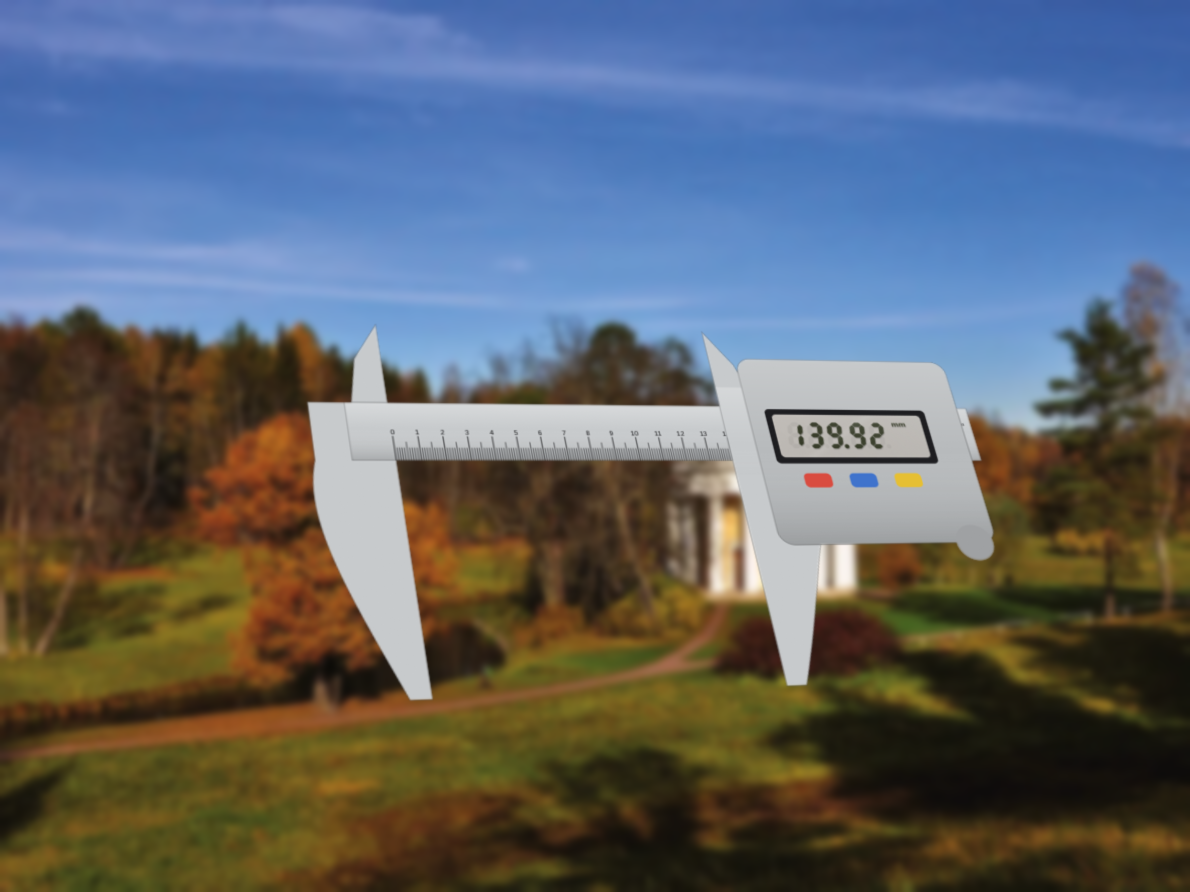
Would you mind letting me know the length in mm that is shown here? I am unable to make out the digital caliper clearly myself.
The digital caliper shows 139.92 mm
